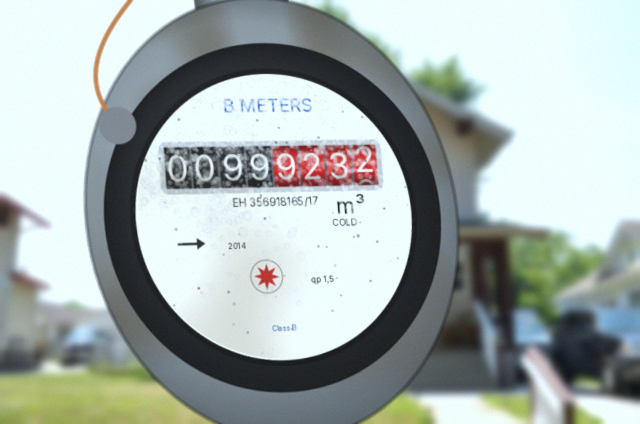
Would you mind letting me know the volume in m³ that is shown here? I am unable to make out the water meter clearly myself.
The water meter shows 99.9232 m³
